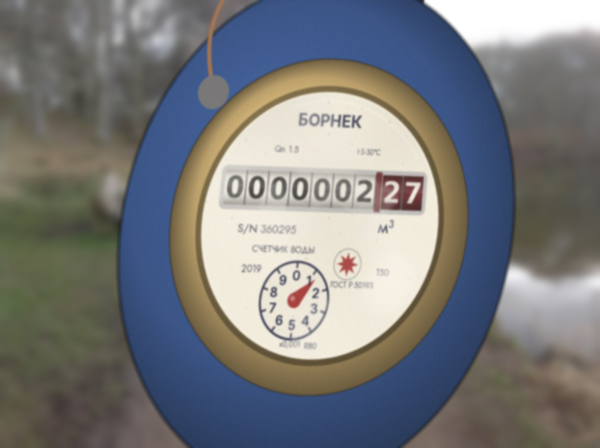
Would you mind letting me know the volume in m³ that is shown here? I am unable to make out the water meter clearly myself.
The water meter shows 2.271 m³
